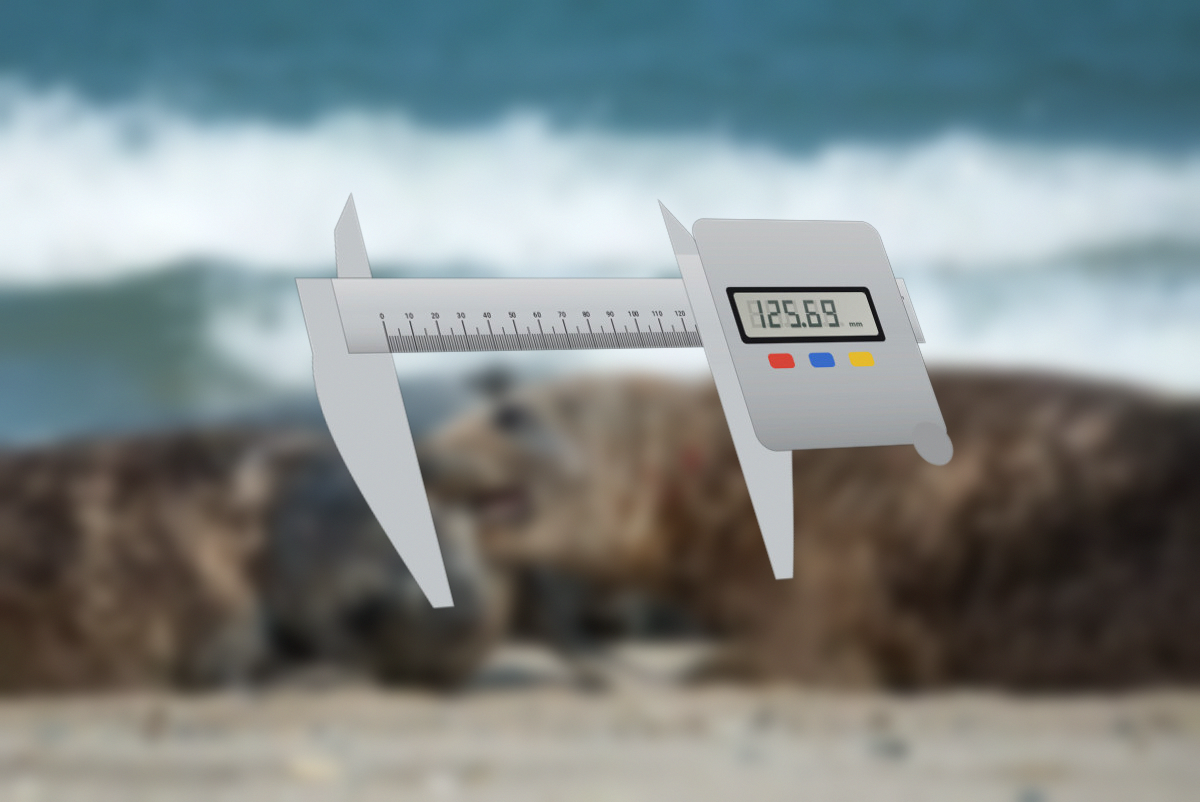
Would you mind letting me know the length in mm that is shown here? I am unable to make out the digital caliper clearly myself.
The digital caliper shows 125.69 mm
